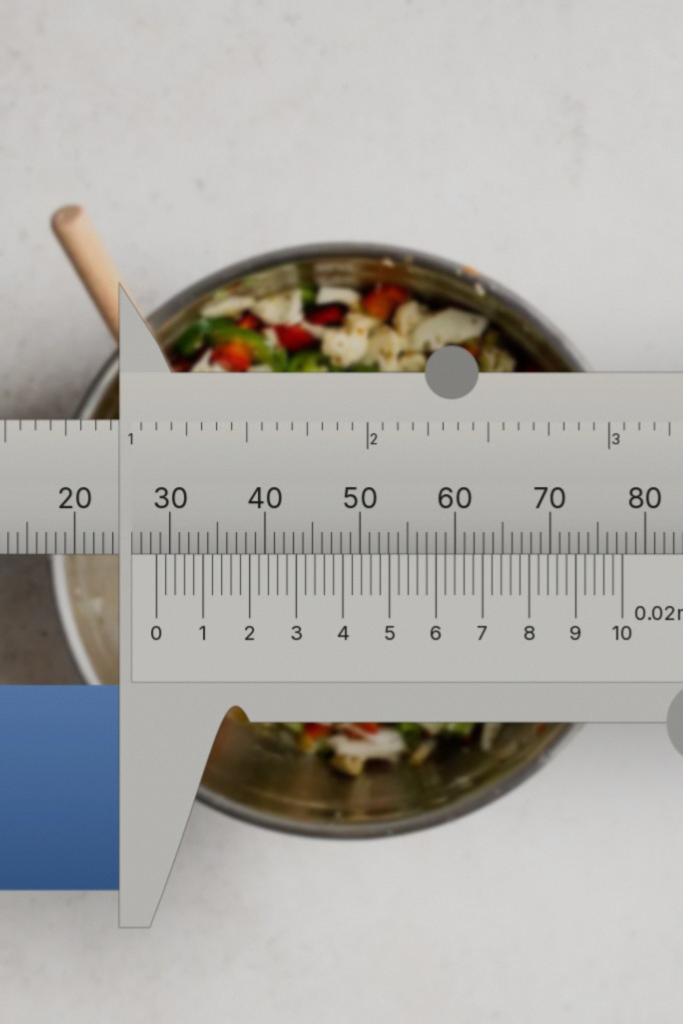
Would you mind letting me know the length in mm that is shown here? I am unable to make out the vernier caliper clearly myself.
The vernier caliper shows 28.6 mm
